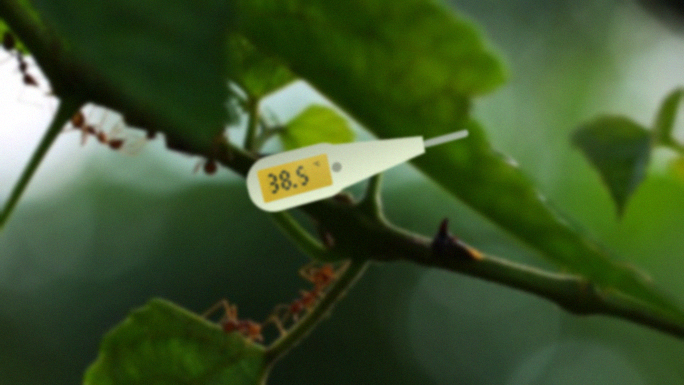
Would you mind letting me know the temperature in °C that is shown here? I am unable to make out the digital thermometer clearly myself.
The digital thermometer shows 38.5 °C
